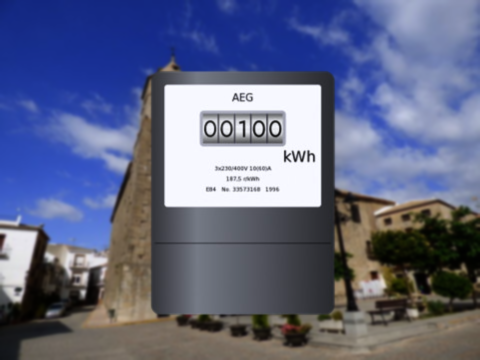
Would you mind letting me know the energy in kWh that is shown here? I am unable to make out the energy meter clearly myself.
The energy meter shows 100 kWh
